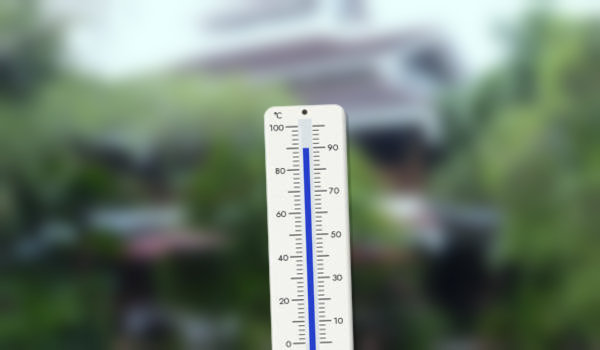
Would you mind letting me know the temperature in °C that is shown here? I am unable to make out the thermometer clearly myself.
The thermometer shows 90 °C
